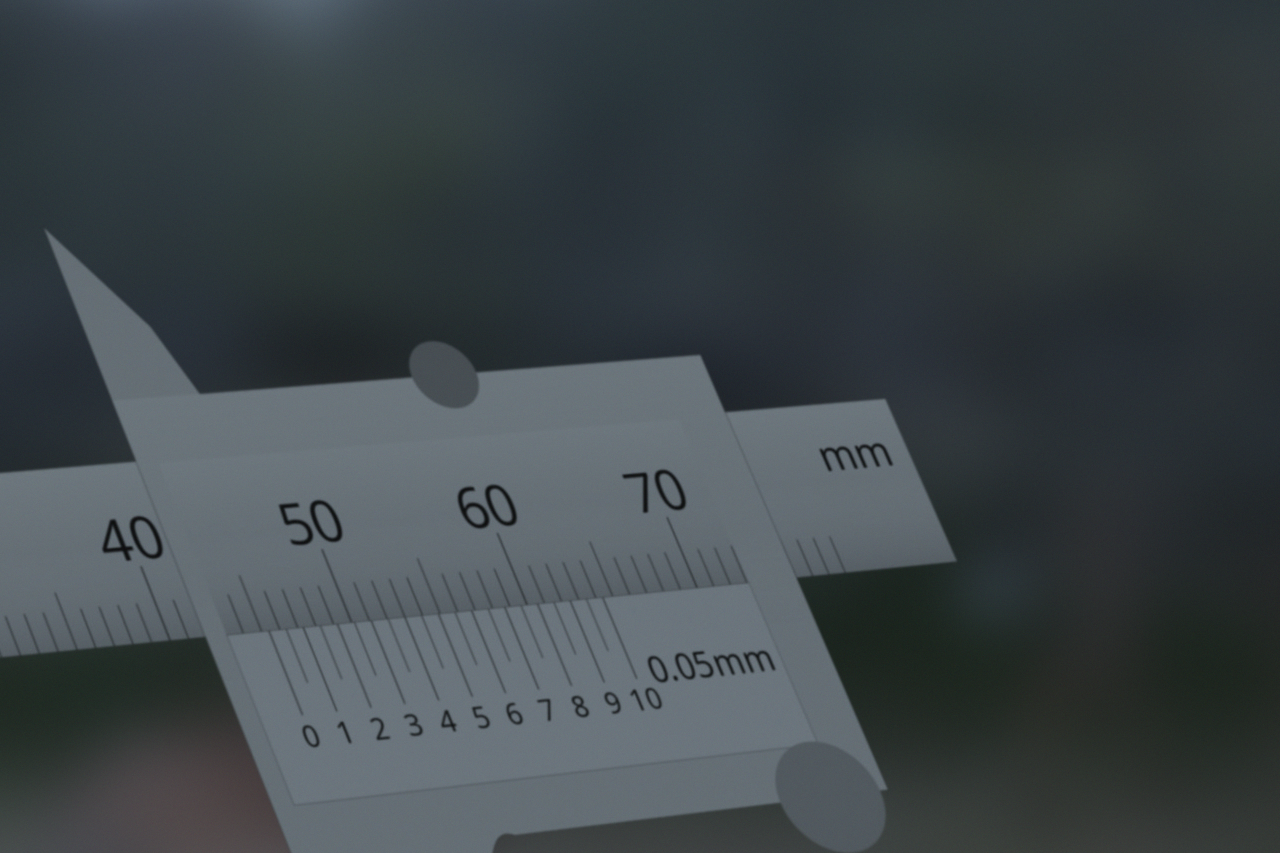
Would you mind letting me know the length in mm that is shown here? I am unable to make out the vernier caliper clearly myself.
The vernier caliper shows 45.4 mm
